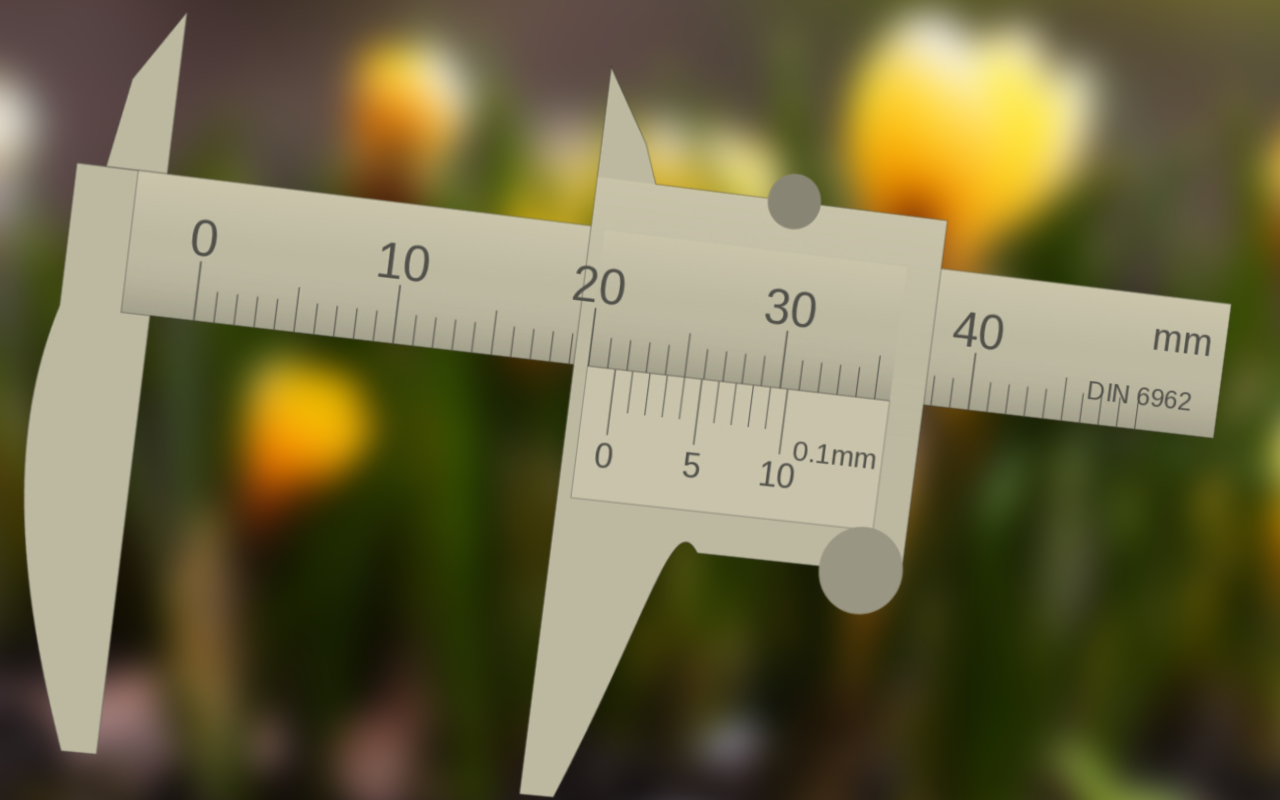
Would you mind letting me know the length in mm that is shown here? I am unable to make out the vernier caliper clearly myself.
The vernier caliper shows 21.4 mm
